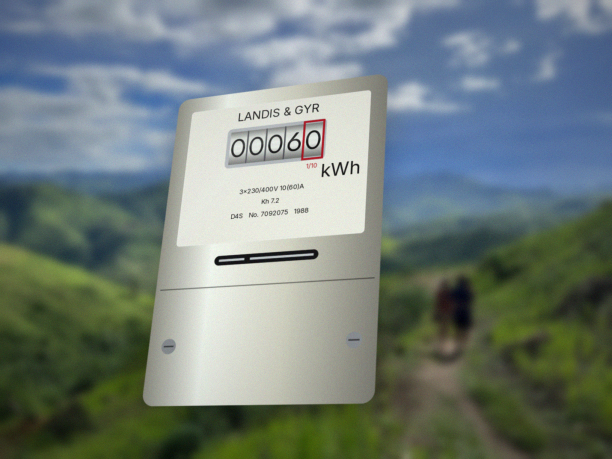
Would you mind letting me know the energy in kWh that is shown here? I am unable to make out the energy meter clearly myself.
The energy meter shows 6.0 kWh
